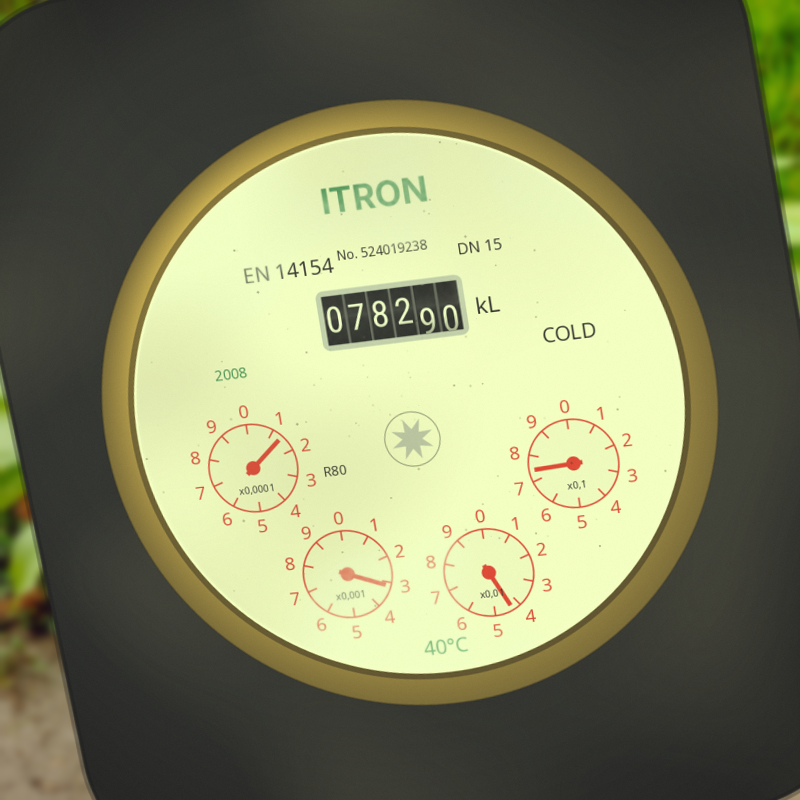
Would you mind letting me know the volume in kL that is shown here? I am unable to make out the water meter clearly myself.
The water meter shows 78289.7431 kL
